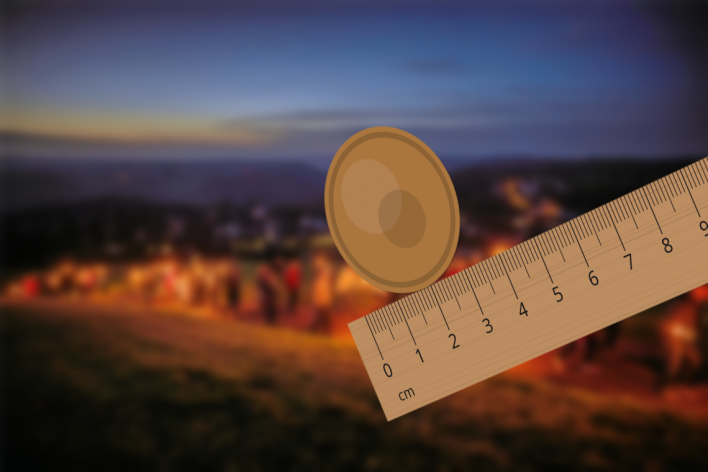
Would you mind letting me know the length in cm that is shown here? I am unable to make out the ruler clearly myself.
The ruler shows 3.6 cm
